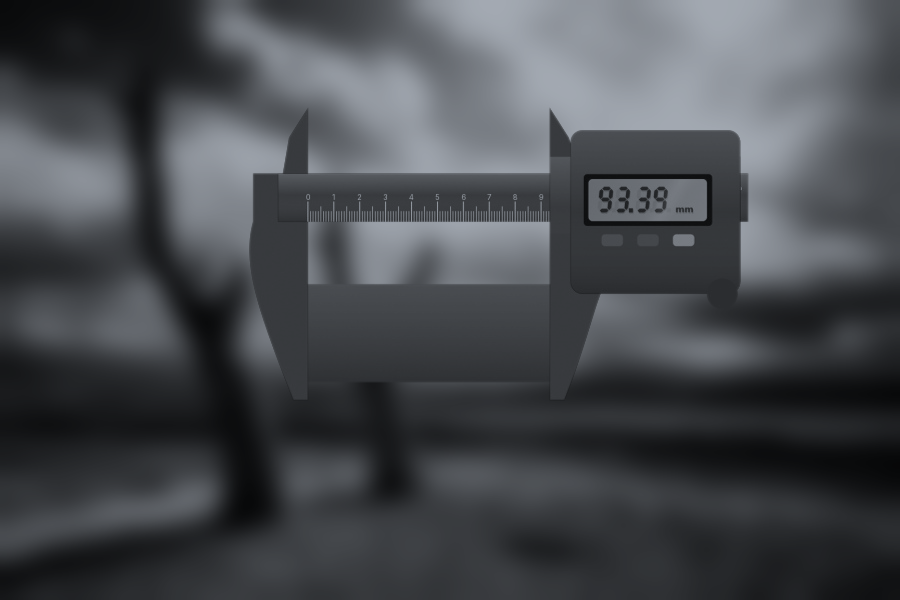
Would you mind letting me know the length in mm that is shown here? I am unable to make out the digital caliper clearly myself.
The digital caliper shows 93.39 mm
